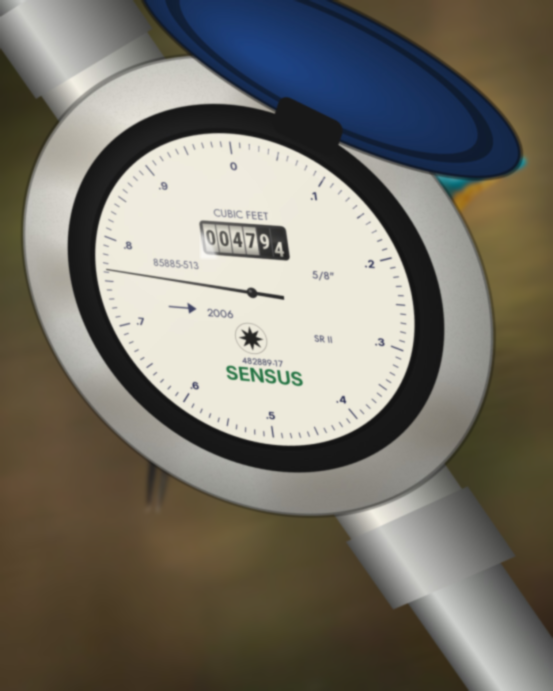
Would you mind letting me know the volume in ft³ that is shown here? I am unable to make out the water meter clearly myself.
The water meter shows 4793.76 ft³
